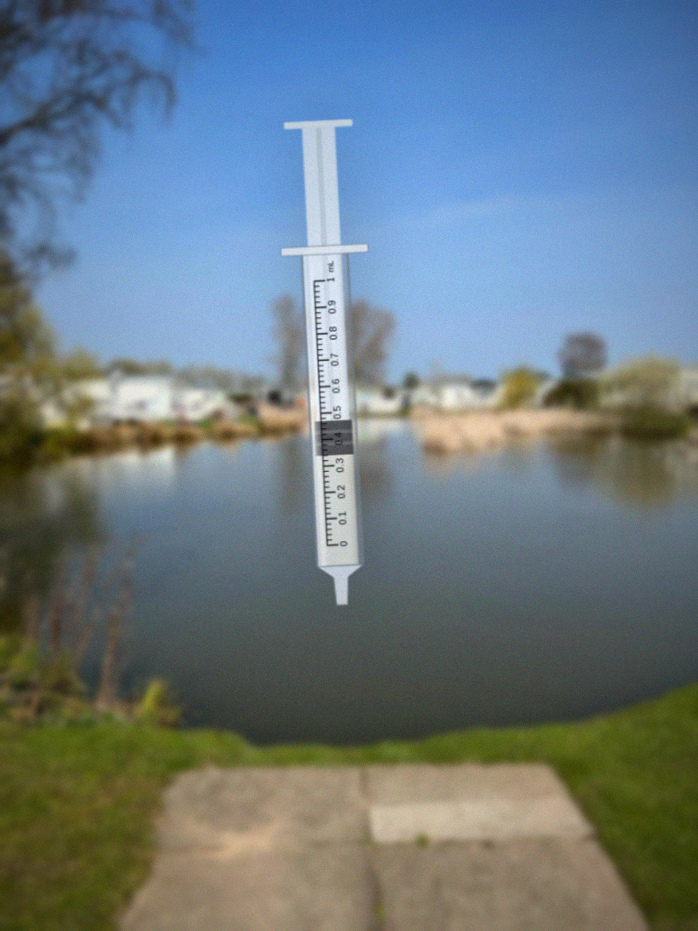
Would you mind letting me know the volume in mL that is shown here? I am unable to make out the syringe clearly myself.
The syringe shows 0.34 mL
